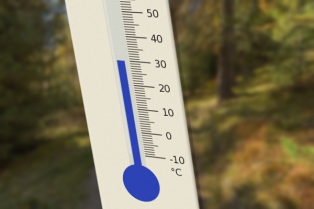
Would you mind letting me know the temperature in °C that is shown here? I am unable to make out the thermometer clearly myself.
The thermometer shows 30 °C
